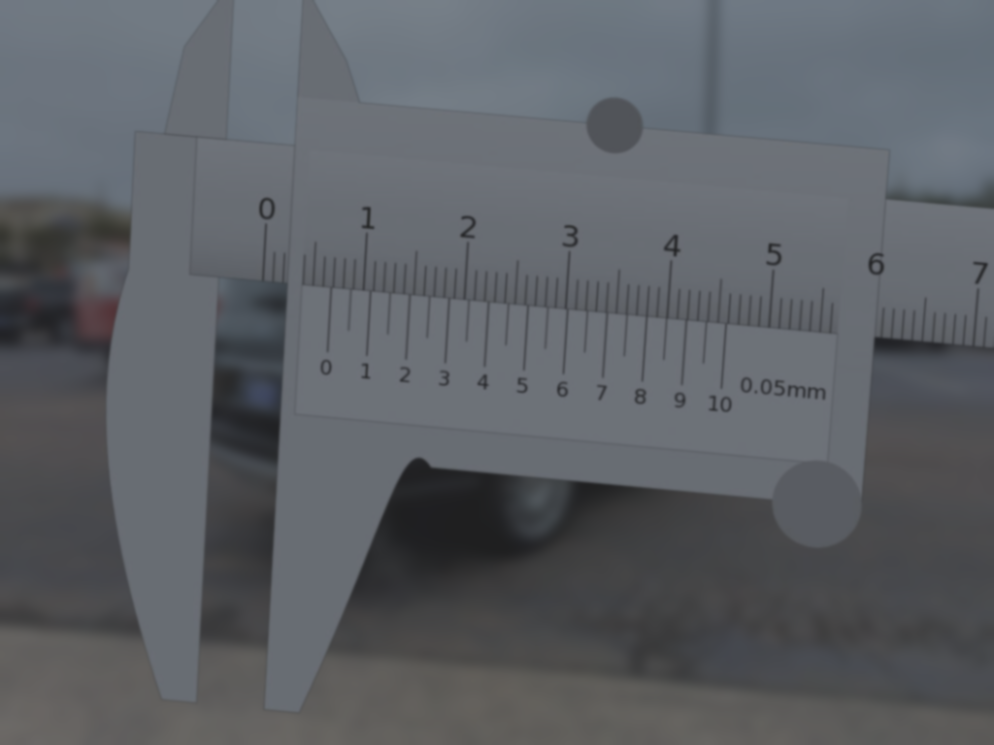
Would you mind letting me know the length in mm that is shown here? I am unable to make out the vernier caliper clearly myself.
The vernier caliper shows 6.8 mm
